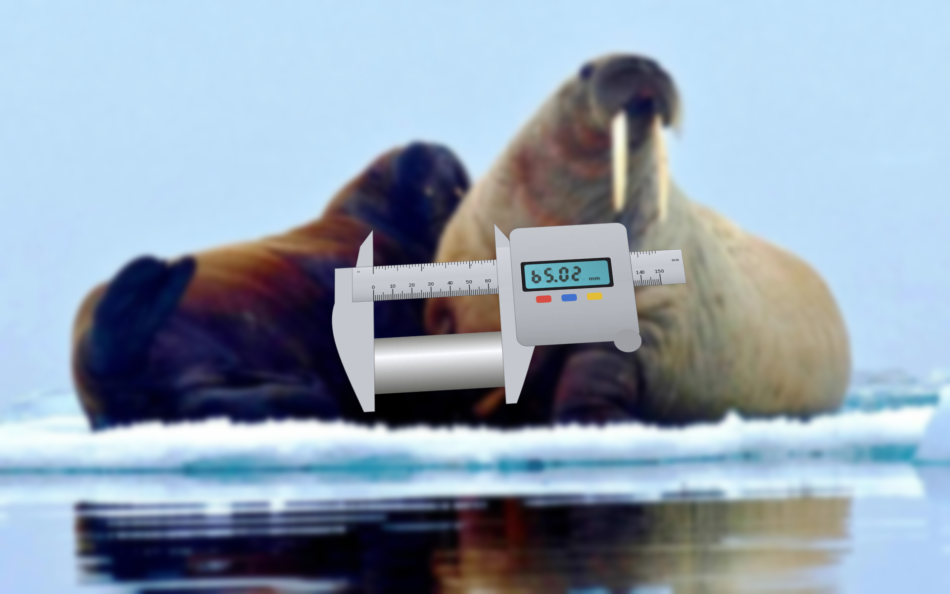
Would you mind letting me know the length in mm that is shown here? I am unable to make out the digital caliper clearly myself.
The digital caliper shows 65.02 mm
